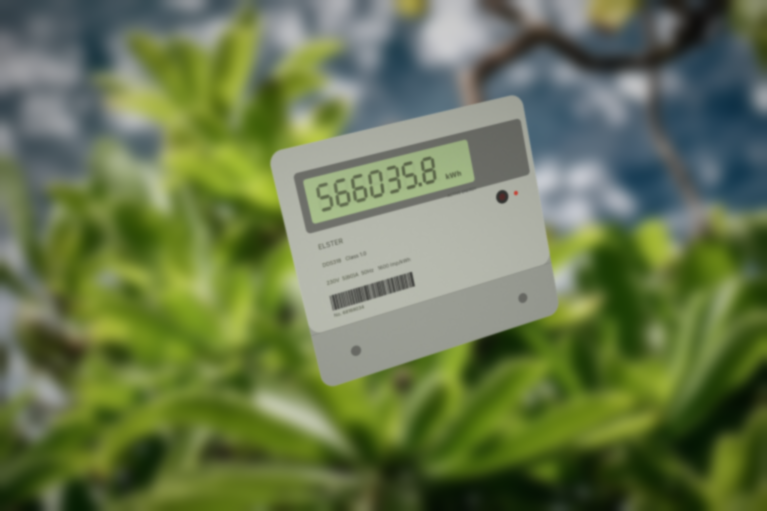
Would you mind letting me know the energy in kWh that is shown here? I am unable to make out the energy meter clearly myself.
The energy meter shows 566035.8 kWh
